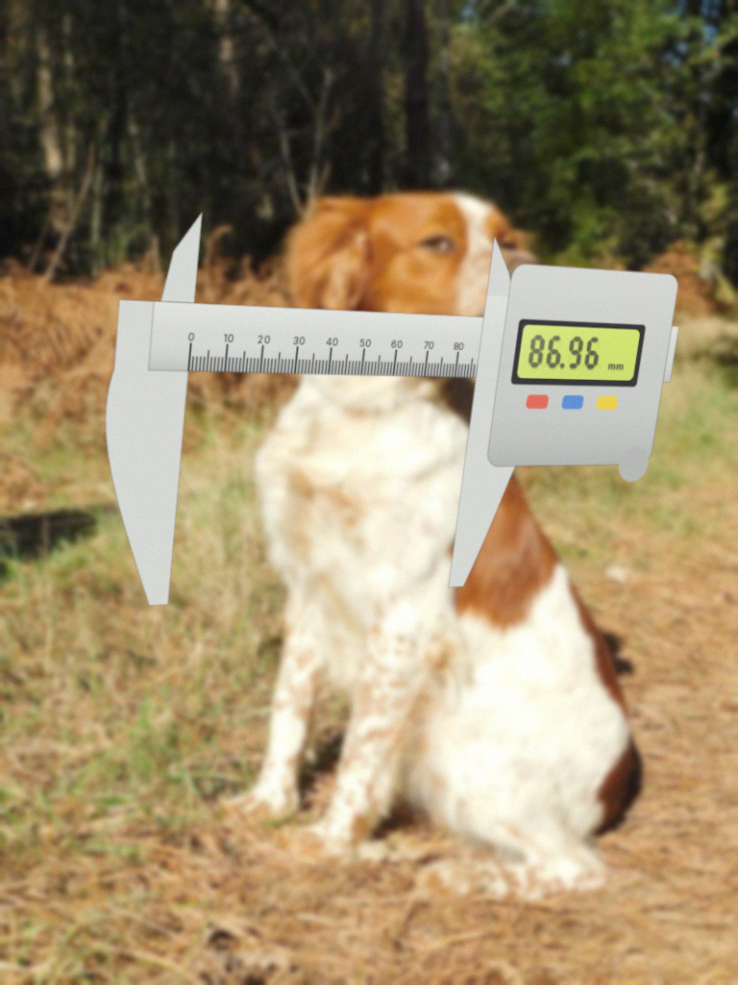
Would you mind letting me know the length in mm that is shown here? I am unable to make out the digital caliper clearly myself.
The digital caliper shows 86.96 mm
